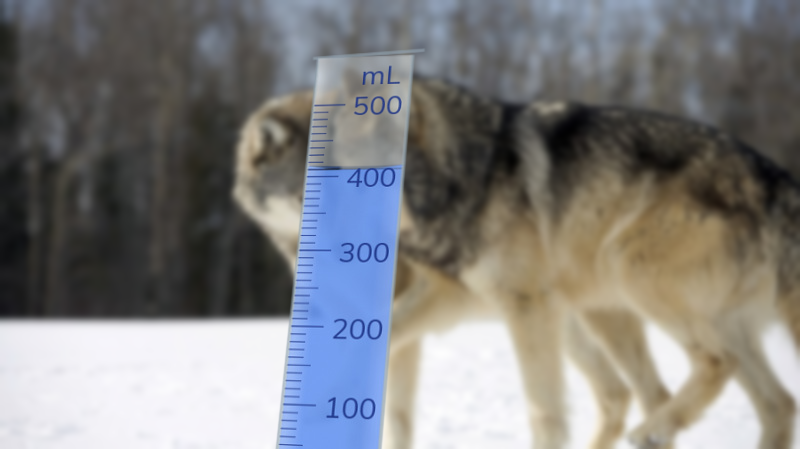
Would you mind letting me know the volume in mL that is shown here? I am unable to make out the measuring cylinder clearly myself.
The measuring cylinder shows 410 mL
